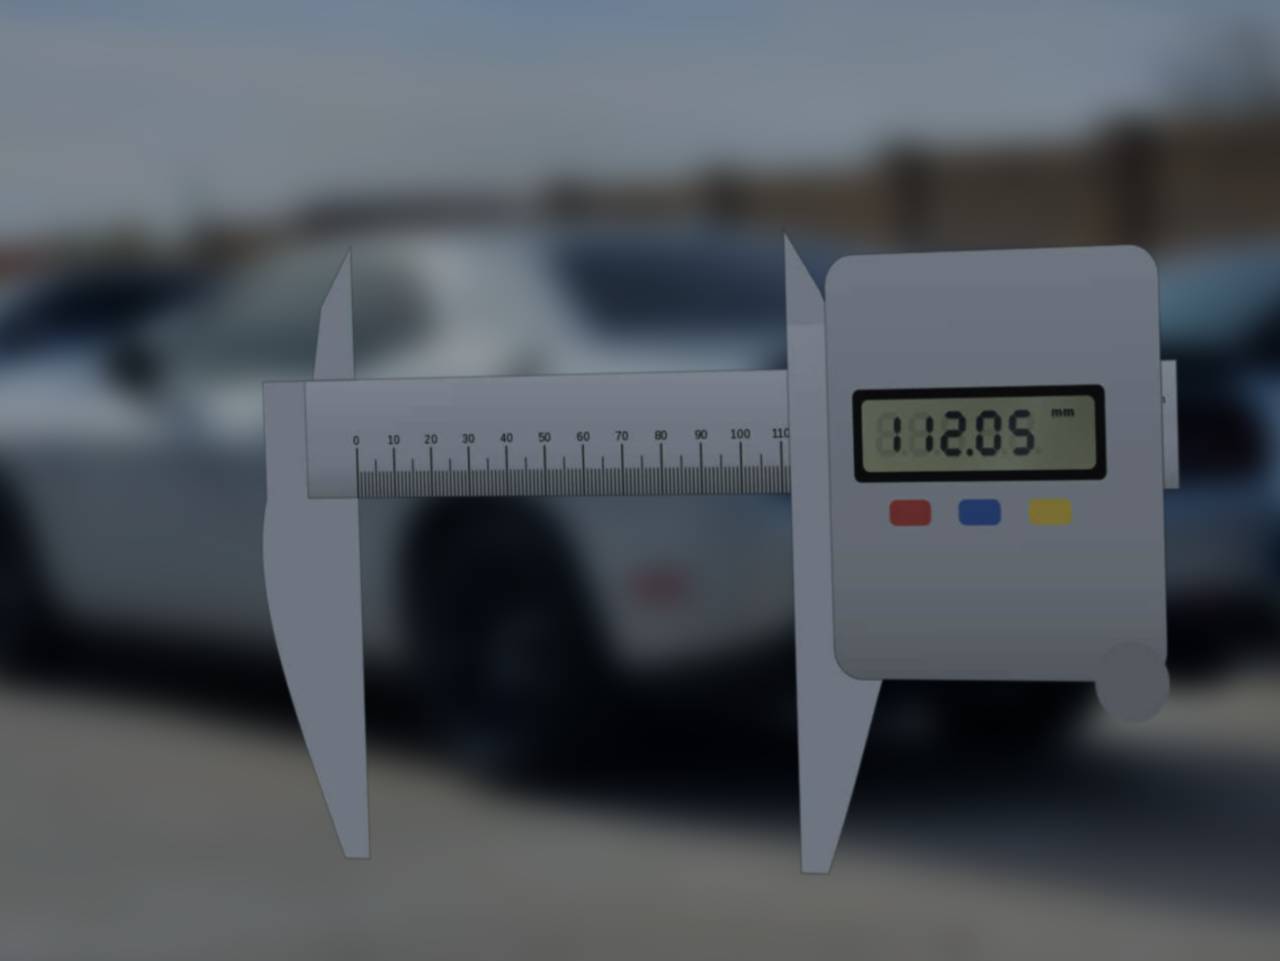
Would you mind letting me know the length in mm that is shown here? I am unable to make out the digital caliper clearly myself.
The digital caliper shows 112.05 mm
